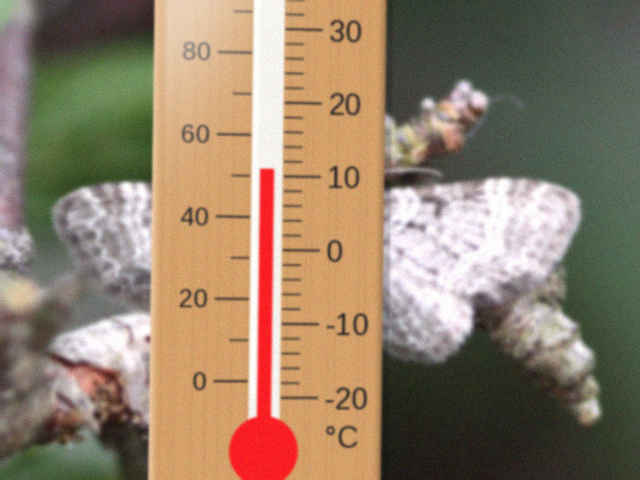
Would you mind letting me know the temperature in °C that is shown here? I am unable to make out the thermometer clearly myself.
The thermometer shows 11 °C
